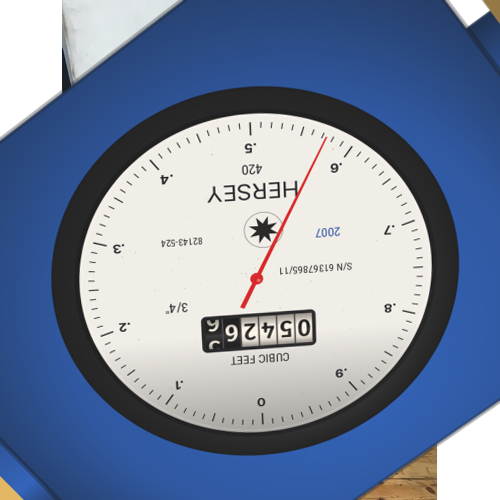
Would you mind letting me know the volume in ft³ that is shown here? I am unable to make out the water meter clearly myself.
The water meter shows 54265.57 ft³
